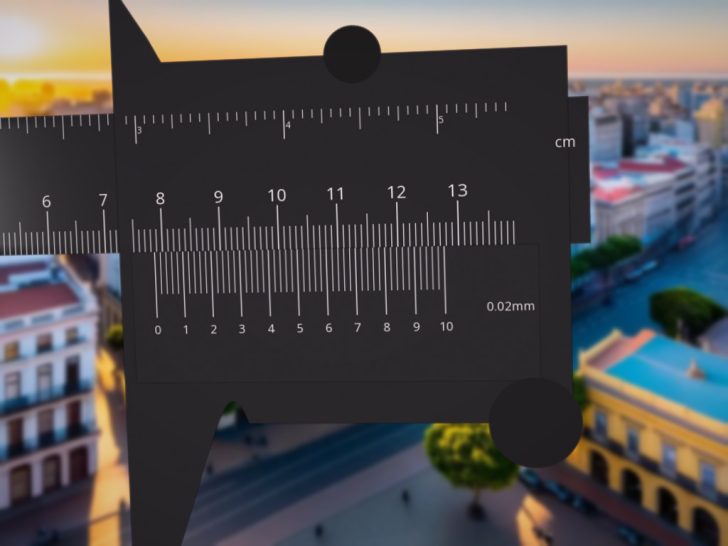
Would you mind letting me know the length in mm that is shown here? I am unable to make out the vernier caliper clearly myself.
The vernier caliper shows 78.6 mm
